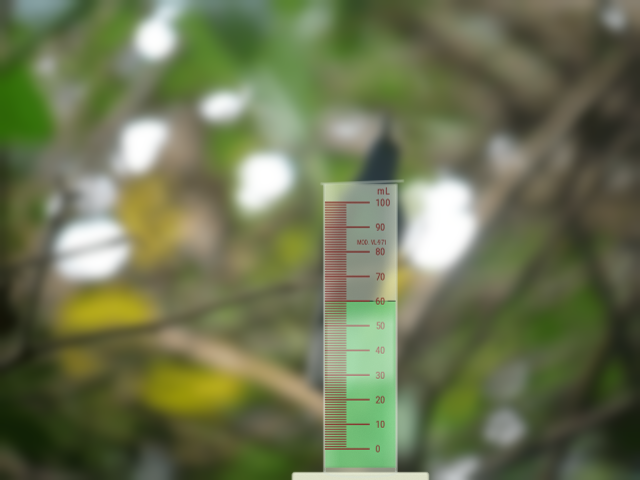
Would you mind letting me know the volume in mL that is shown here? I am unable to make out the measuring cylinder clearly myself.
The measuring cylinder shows 60 mL
